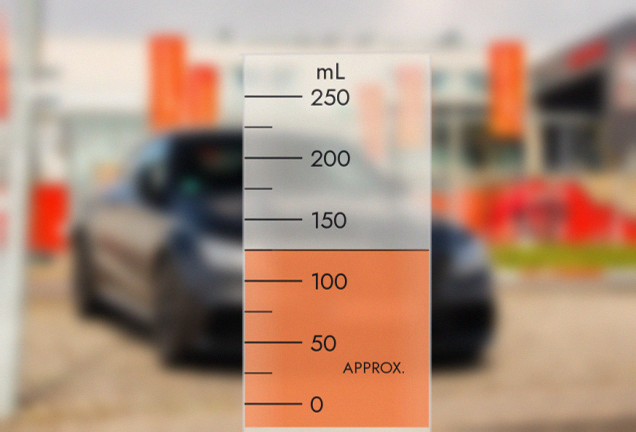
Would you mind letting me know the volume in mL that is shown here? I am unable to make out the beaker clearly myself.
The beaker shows 125 mL
